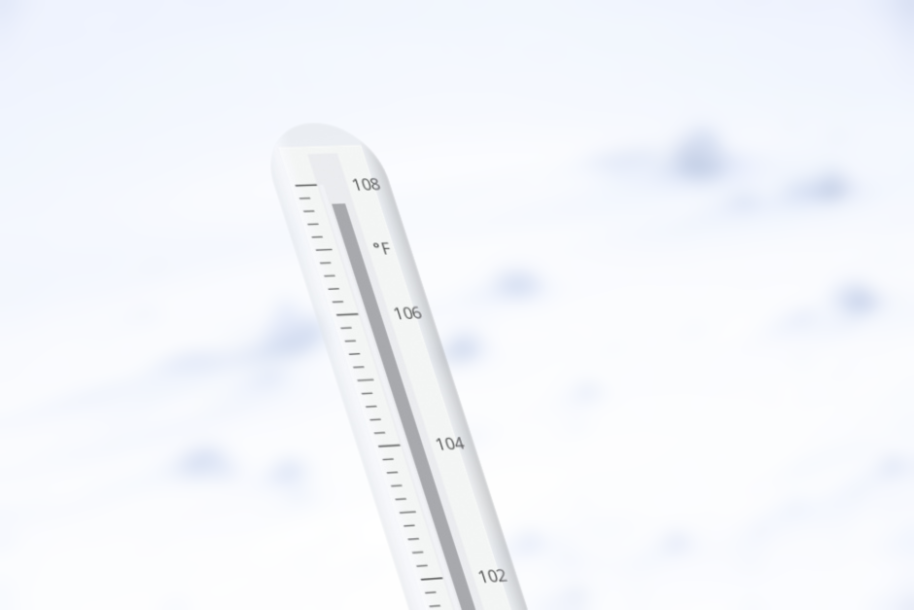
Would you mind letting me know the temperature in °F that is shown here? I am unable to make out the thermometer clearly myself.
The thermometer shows 107.7 °F
